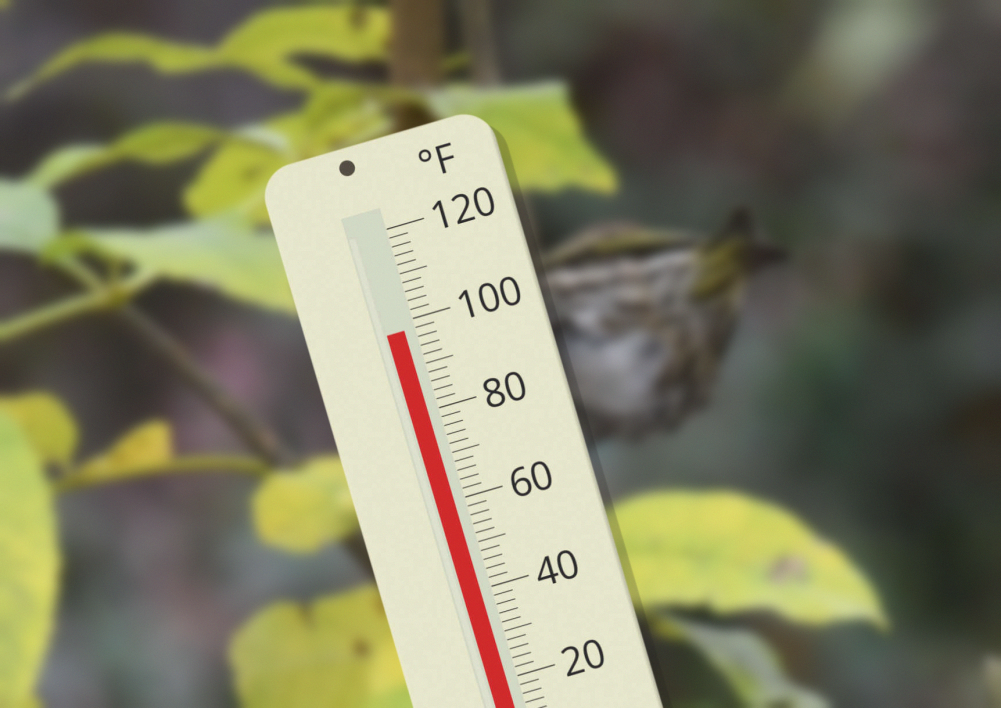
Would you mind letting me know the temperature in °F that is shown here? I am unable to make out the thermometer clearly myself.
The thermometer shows 98 °F
